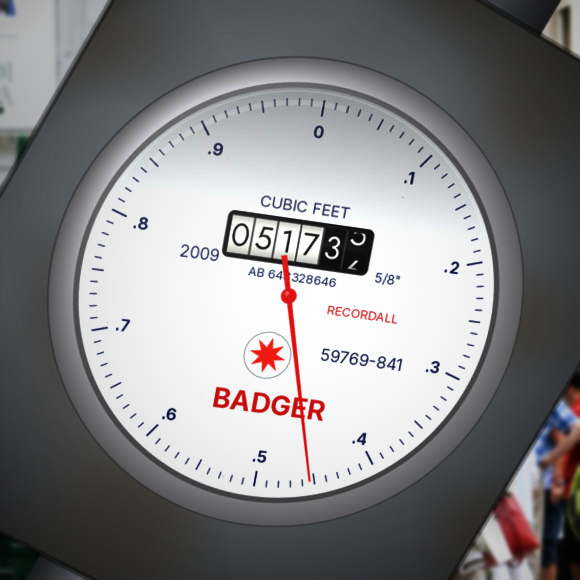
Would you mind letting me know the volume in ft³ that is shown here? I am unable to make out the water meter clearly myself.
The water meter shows 51735.45 ft³
